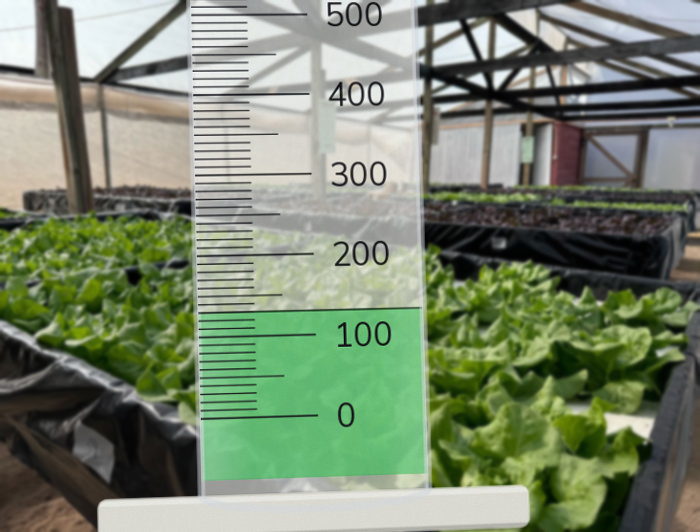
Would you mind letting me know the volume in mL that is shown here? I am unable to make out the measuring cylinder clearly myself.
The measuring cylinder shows 130 mL
